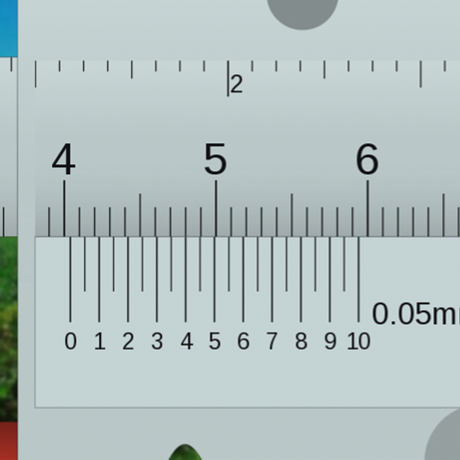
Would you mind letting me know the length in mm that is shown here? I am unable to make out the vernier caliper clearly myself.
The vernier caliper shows 40.4 mm
